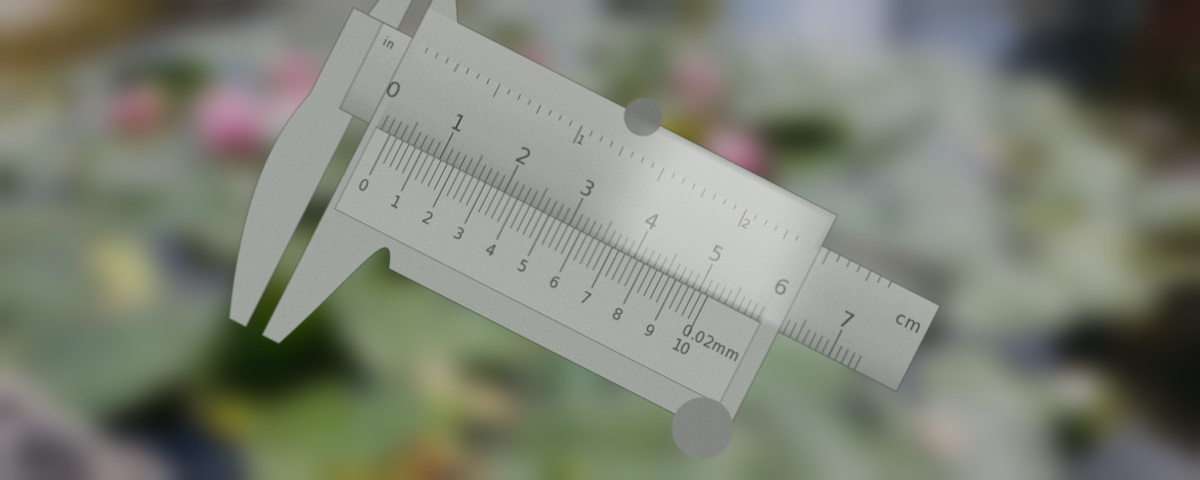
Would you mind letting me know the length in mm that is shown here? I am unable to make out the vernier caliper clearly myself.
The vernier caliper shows 2.4 mm
